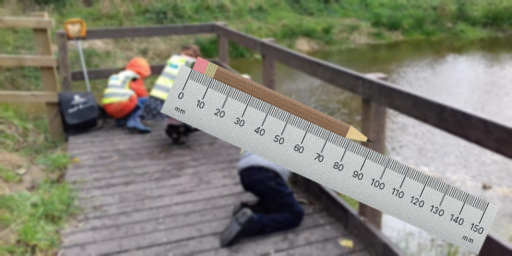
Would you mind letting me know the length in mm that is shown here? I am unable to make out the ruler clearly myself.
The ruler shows 90 mm
